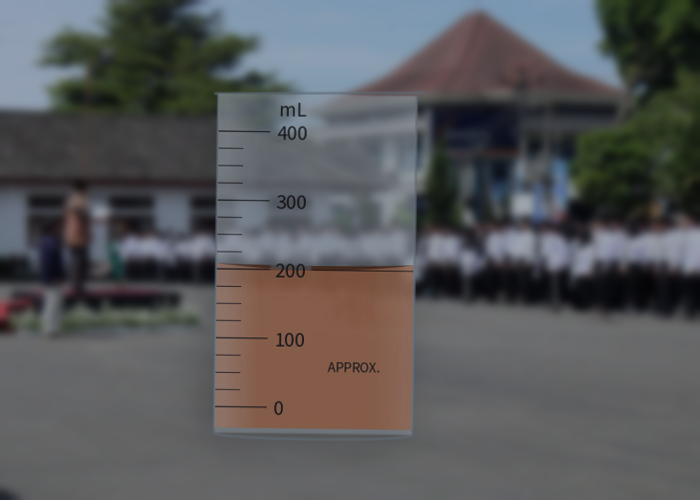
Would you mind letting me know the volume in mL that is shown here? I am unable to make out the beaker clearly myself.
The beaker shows 200 mL
